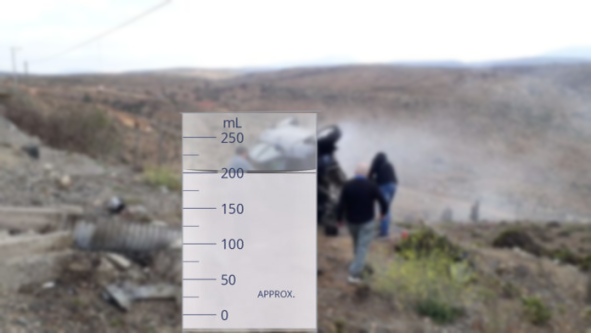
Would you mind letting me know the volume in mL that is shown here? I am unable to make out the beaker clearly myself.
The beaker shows 200 mL
